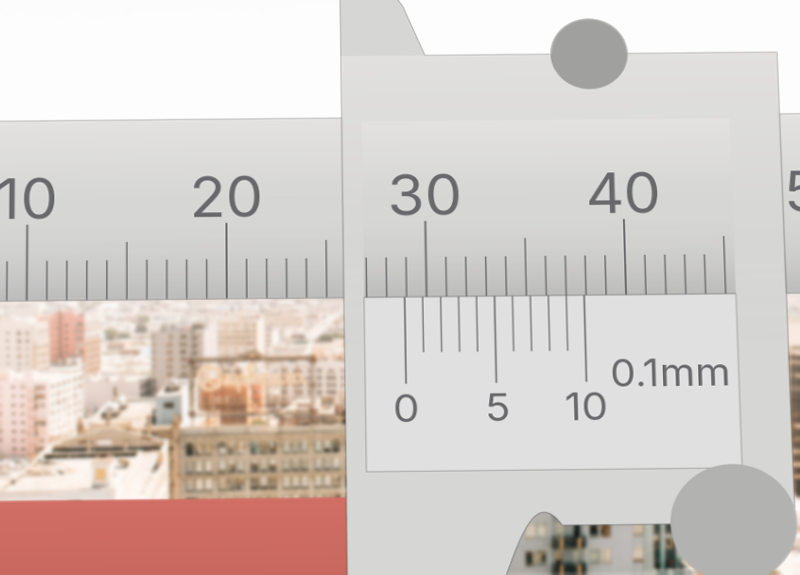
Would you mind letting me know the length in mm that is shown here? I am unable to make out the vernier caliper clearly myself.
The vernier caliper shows 28.9 mm
